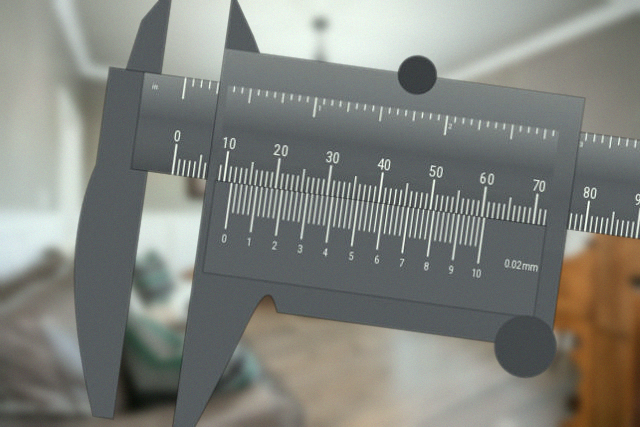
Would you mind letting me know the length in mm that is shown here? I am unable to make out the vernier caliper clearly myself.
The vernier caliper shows 11.5 mm
